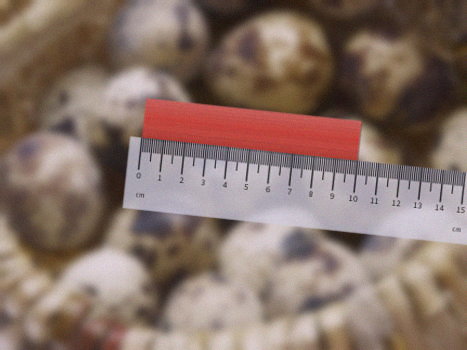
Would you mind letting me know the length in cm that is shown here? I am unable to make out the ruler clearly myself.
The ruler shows 10 cm
